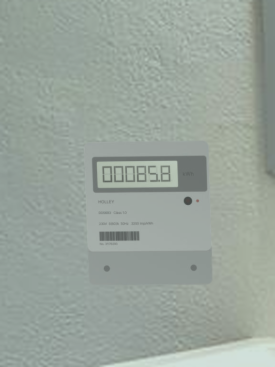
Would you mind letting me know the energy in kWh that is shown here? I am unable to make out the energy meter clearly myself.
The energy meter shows 85.8 kWh
